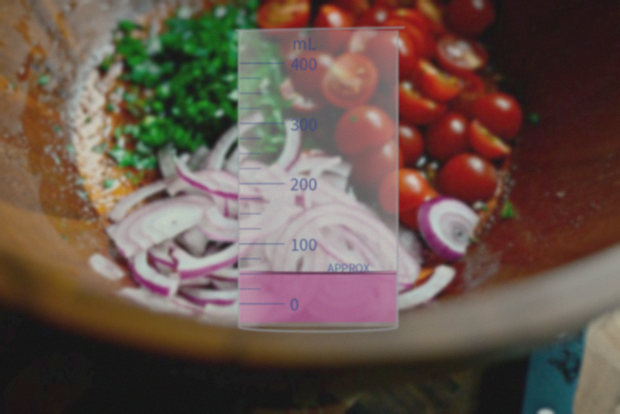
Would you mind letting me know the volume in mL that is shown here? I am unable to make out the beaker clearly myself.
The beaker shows 50 mL
